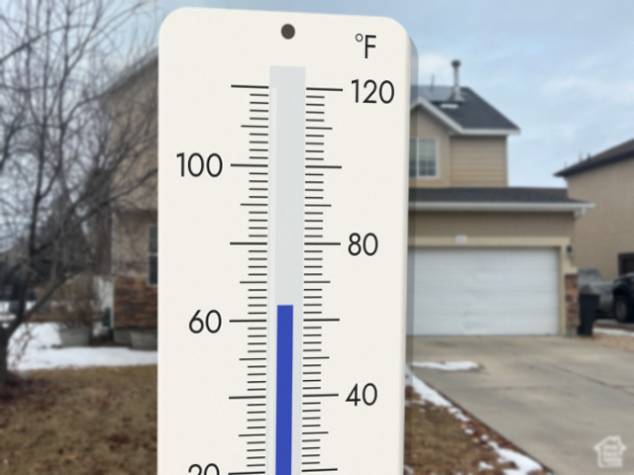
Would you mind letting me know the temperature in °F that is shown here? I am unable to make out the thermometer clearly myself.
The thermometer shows 64 °F
